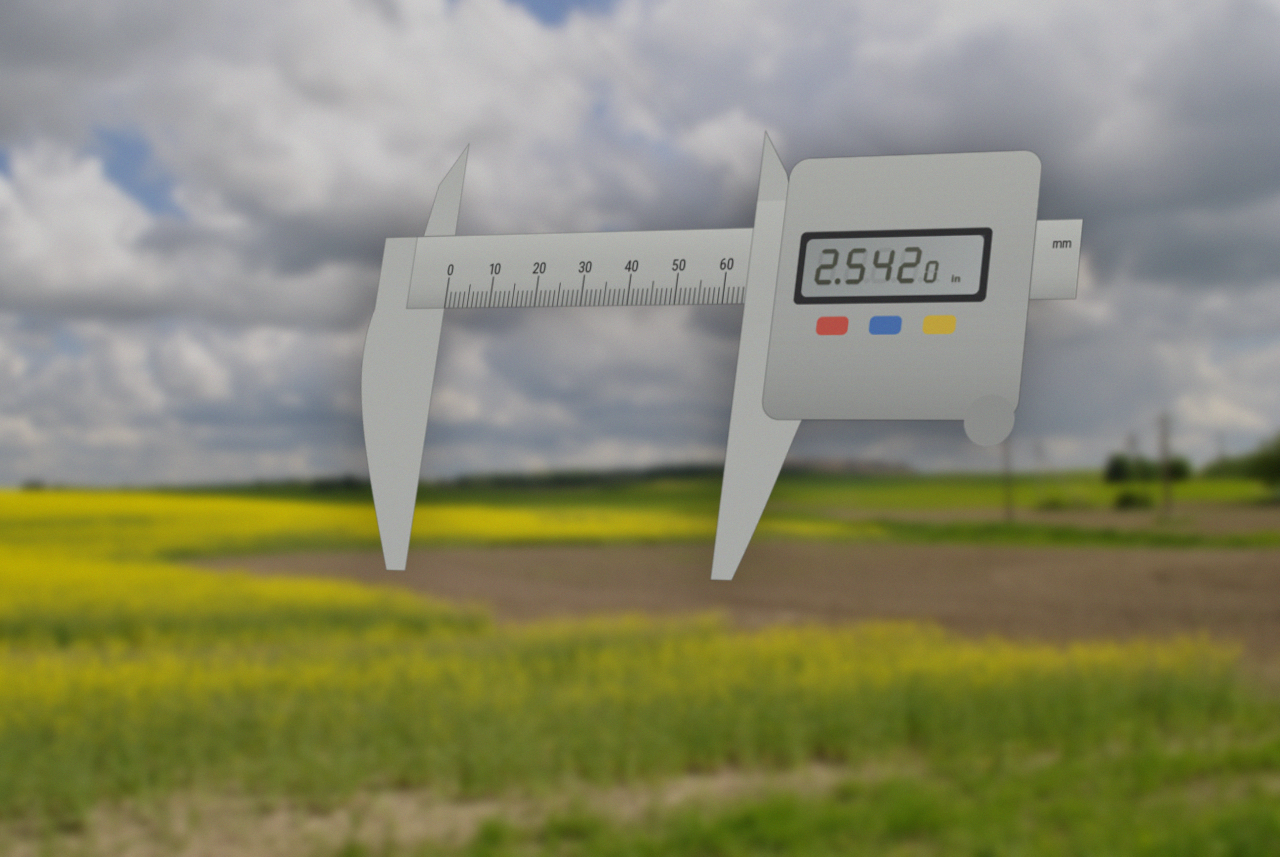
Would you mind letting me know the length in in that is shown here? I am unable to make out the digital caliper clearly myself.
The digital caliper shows 2.5420 in
